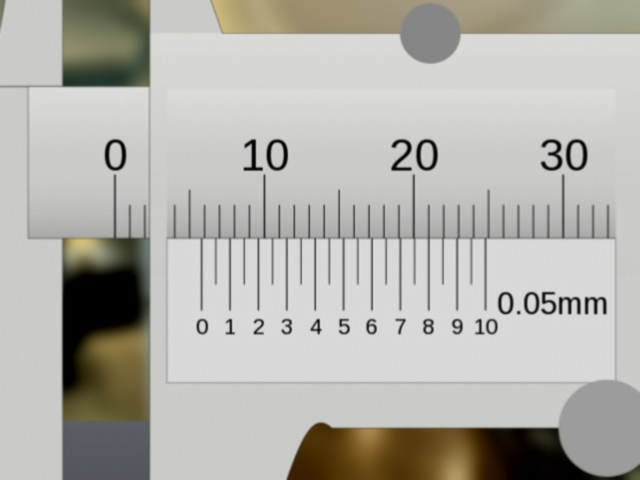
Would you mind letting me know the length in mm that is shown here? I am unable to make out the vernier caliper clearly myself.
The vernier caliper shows 5.8 mm
